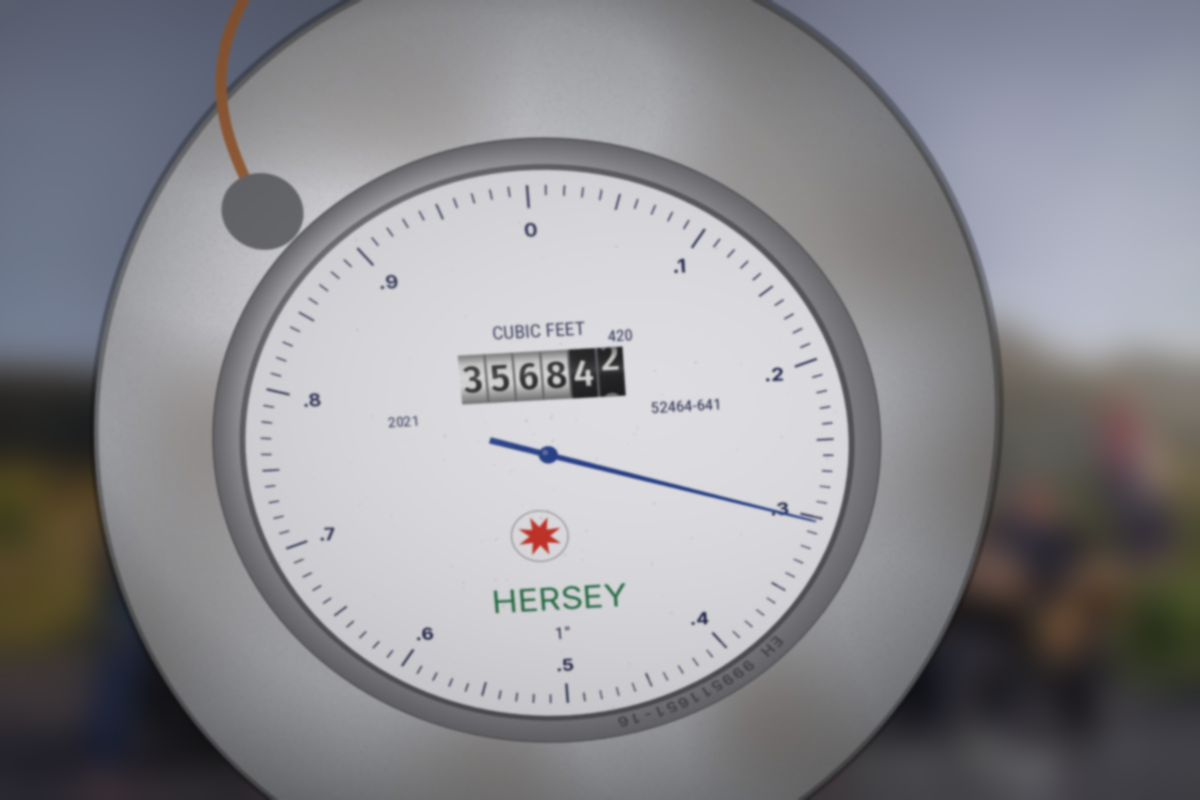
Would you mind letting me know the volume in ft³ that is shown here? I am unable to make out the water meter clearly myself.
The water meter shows 356842.30 ft³
